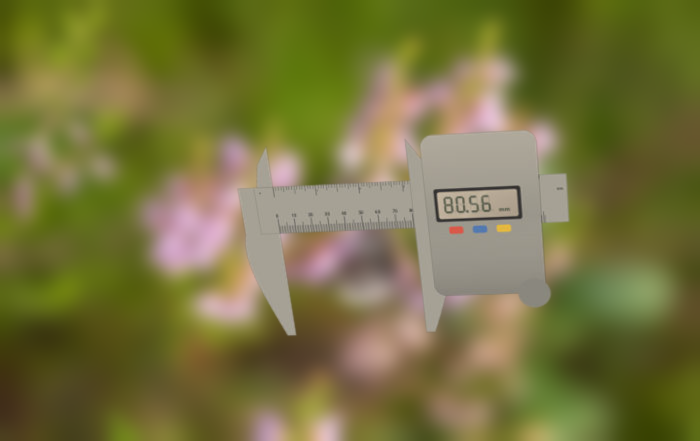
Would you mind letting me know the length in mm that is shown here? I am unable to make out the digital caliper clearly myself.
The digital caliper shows 80.56 mm
